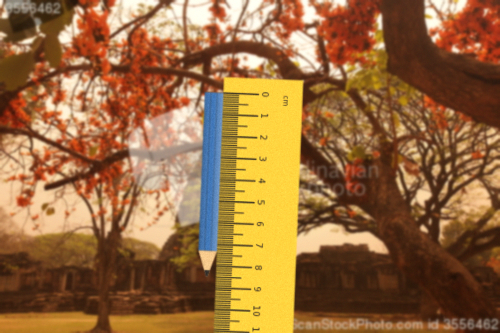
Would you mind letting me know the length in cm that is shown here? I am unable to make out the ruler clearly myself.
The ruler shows 8.5 cm
